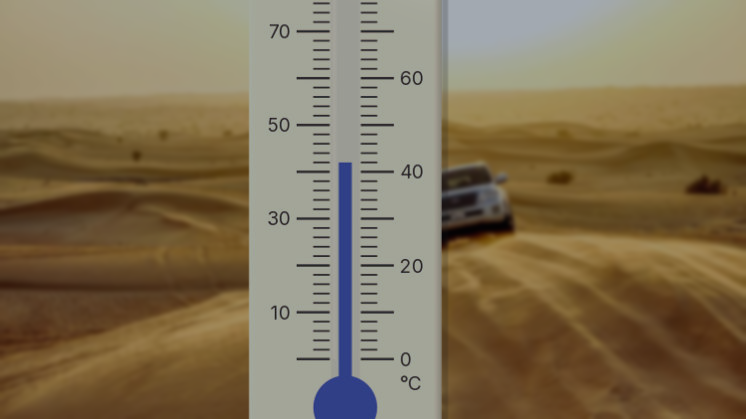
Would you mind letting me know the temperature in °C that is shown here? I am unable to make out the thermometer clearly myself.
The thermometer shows 42 °C
